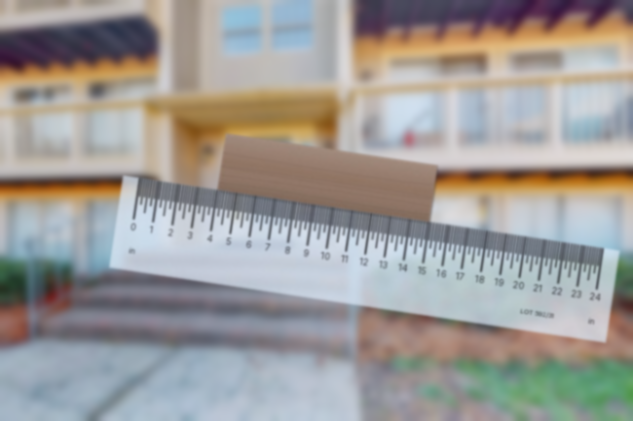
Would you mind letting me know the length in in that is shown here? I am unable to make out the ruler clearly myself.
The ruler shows 11 in
